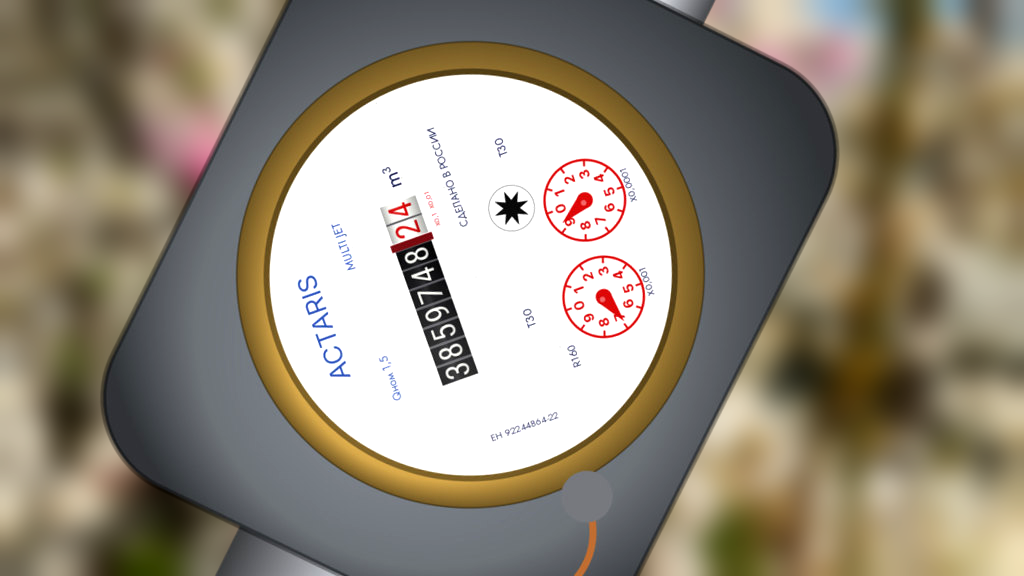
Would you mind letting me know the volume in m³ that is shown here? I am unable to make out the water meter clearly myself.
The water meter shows 3859748.2469 m³
